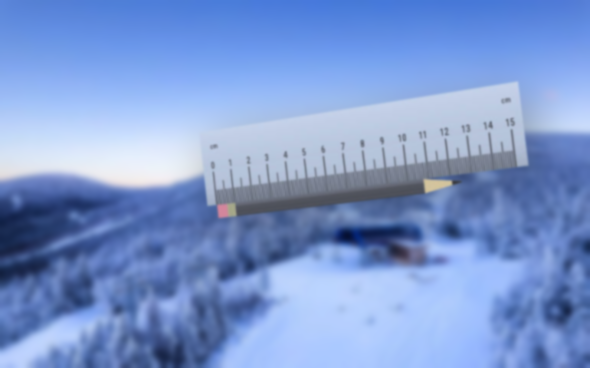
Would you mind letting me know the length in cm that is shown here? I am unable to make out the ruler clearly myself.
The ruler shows 12.5 cm
